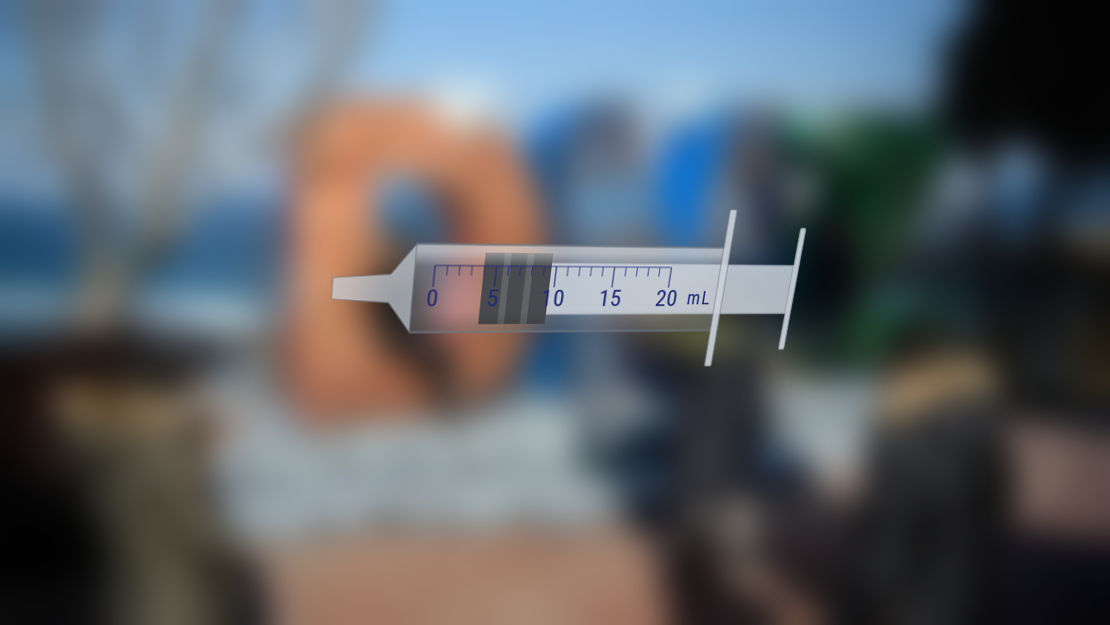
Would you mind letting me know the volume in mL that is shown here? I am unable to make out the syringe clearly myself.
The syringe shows 4 mL
